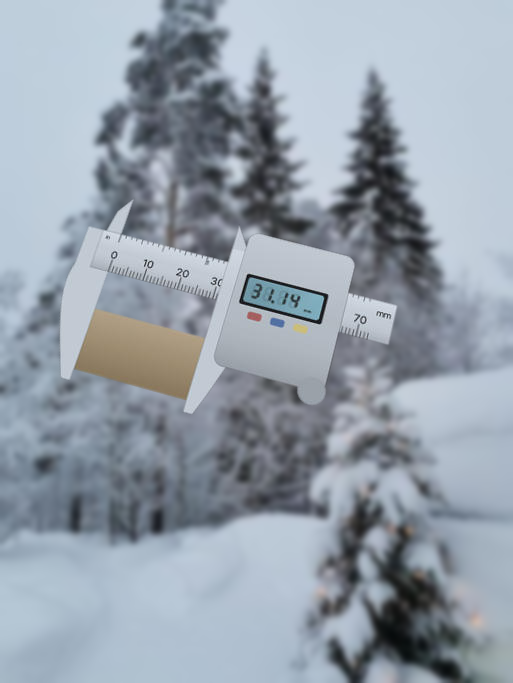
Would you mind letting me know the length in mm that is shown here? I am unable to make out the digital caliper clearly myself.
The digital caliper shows 31.14 mm
